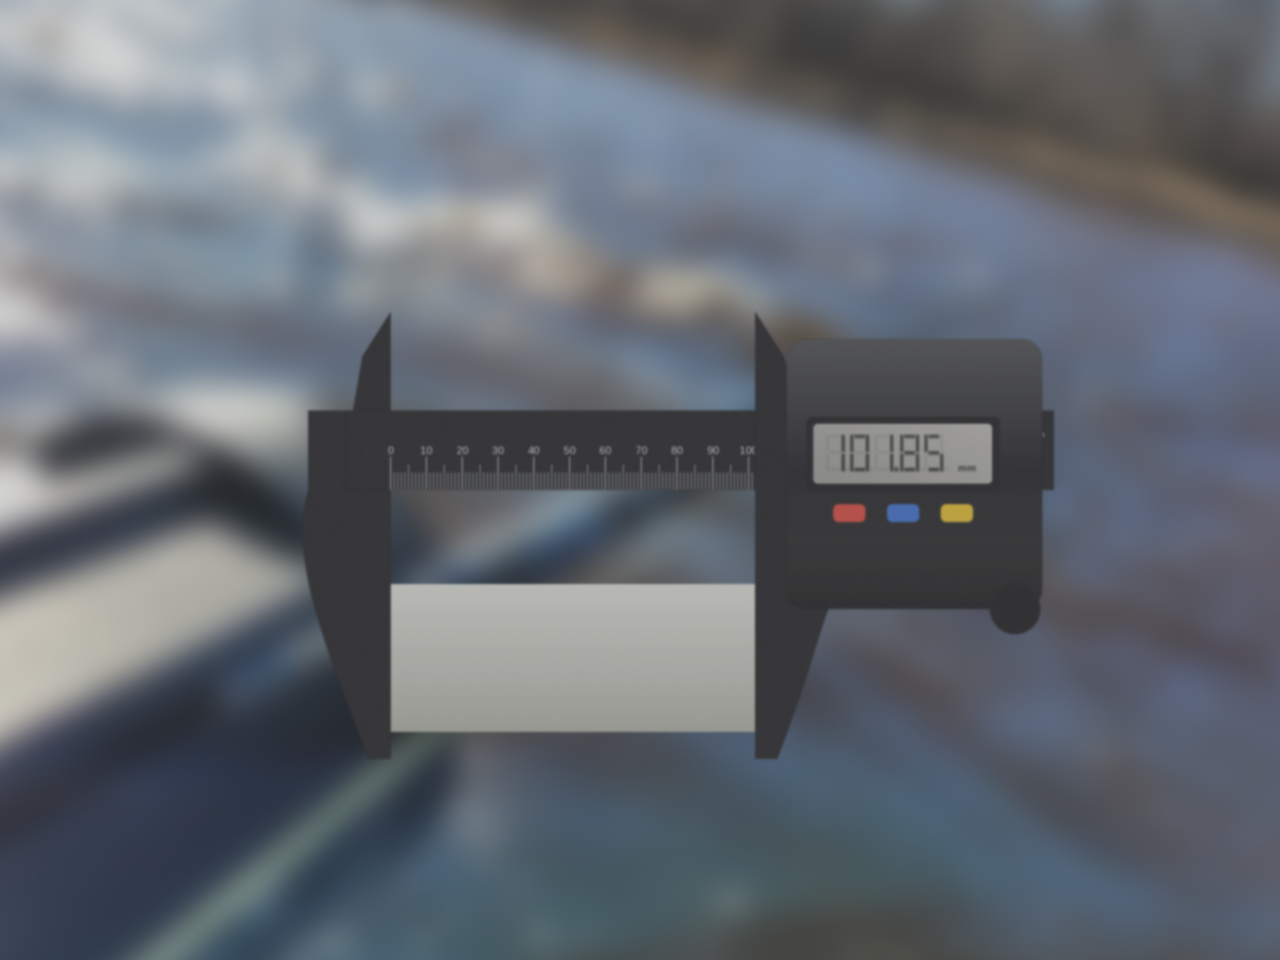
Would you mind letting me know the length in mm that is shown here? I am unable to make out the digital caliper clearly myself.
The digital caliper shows 101.85 mm
